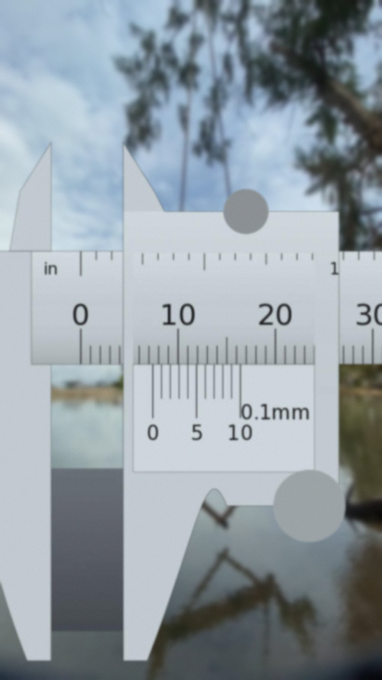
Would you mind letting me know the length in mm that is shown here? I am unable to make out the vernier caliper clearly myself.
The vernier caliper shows 7.4 mm
